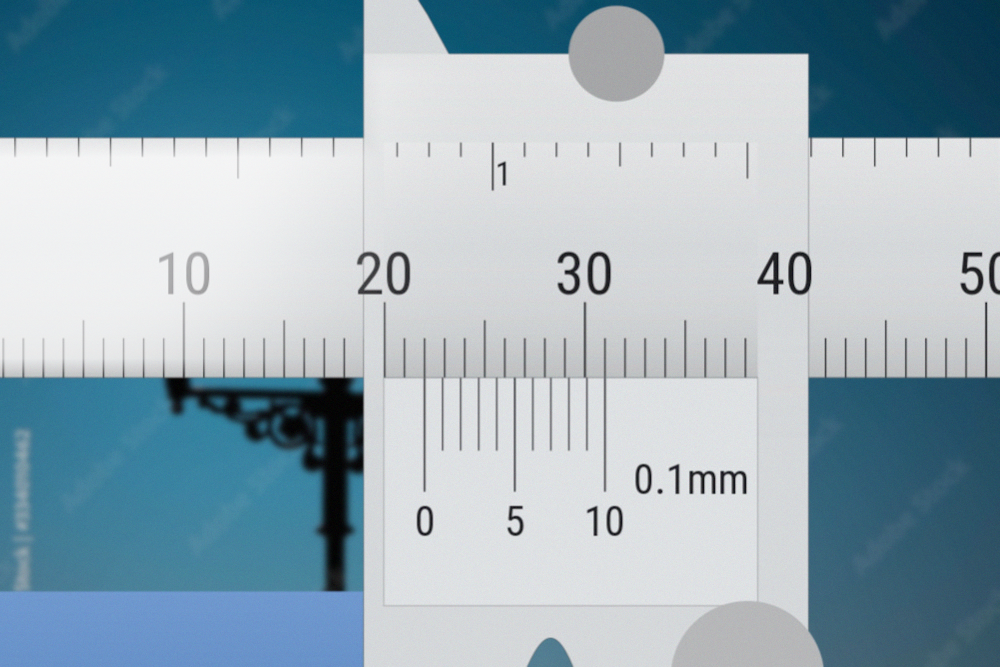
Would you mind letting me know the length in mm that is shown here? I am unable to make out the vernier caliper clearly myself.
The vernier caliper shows 22.0 mm
